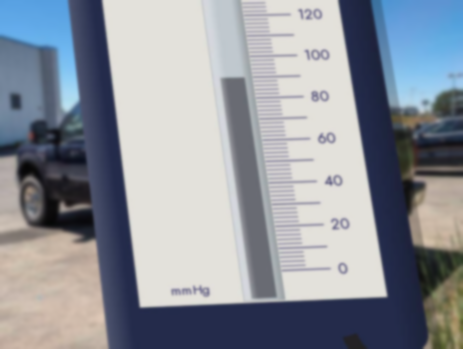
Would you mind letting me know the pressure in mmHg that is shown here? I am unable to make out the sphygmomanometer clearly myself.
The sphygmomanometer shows 90 mmHg
